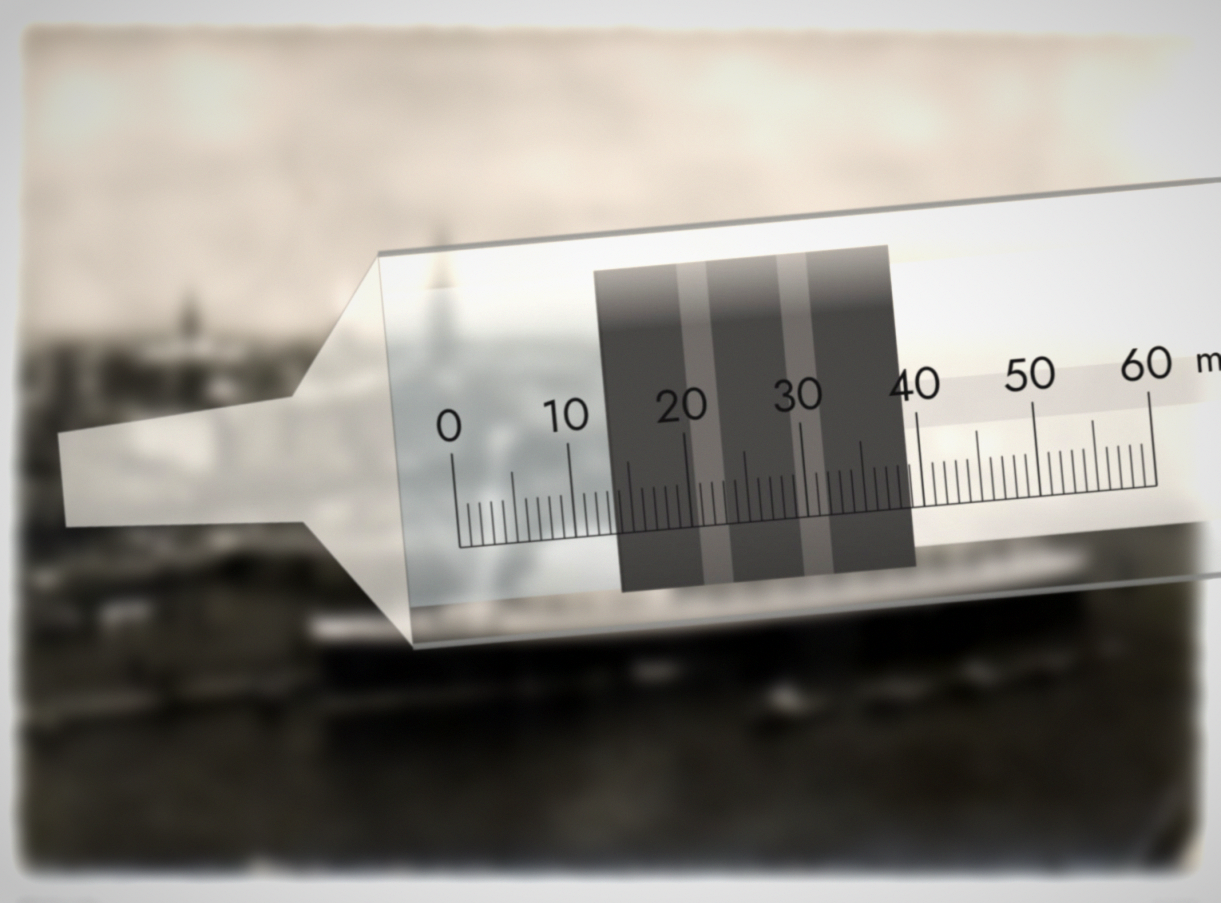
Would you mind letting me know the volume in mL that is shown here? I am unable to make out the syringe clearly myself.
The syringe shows 13.5 mL
